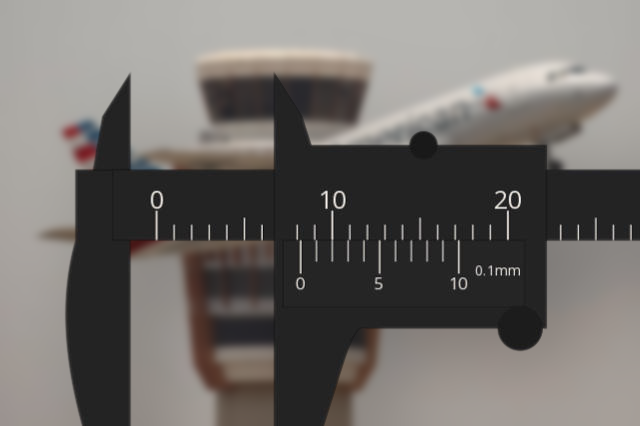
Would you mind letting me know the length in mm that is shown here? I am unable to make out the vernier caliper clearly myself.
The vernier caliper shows 8.2 mm
